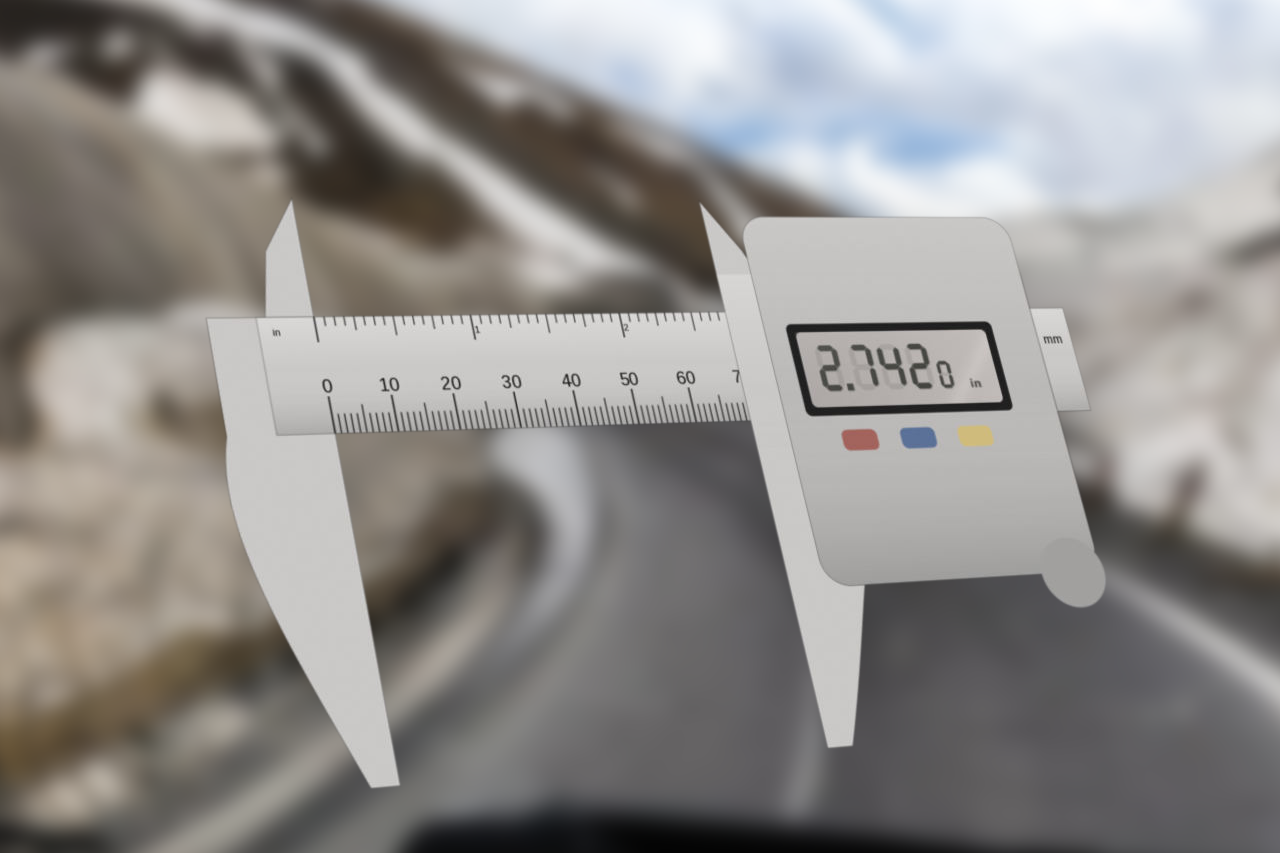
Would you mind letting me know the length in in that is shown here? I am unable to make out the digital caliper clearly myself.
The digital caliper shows 2.7420 in
